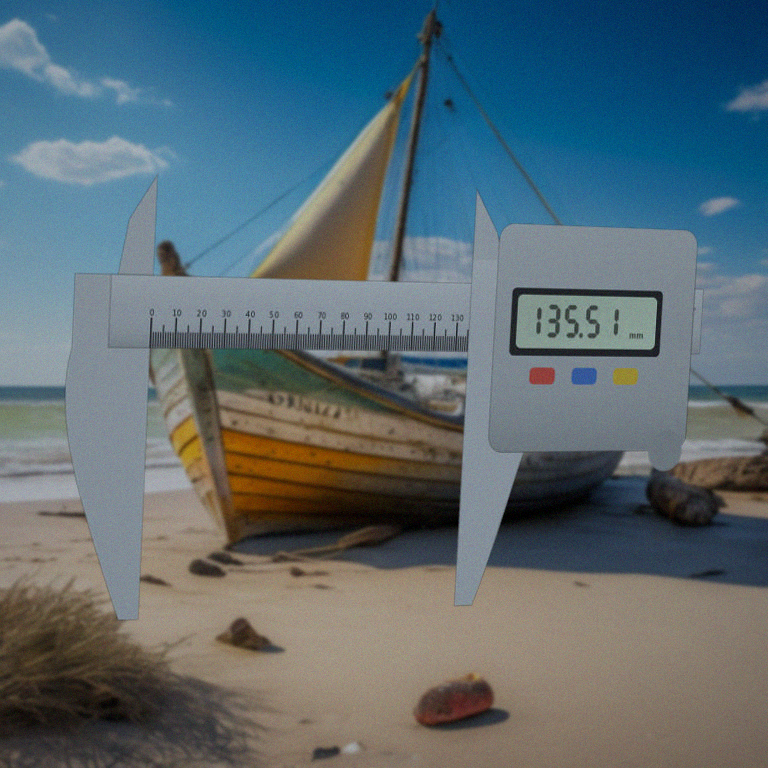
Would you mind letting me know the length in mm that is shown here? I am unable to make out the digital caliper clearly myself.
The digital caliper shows 135.51 mm
